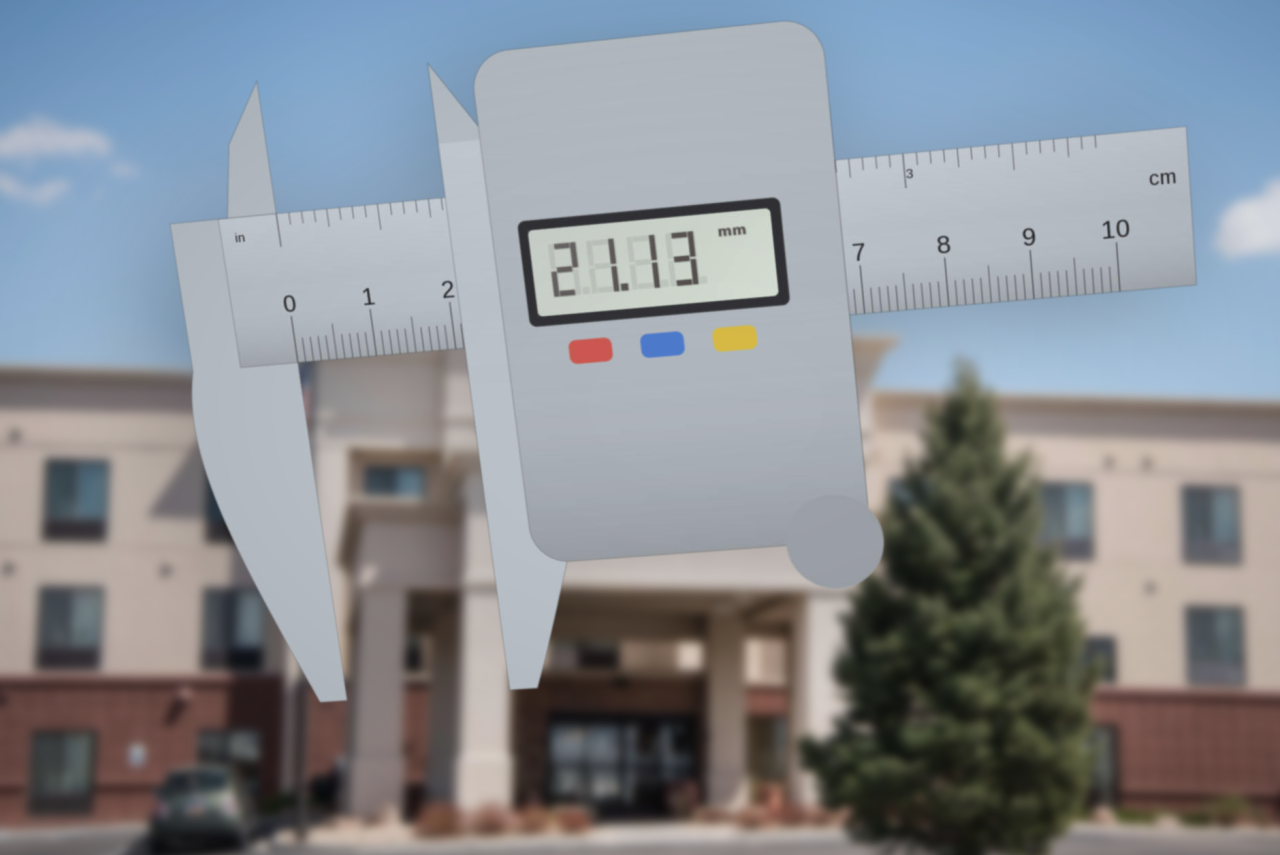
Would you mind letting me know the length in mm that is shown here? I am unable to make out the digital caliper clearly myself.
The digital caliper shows 21.13 mm
